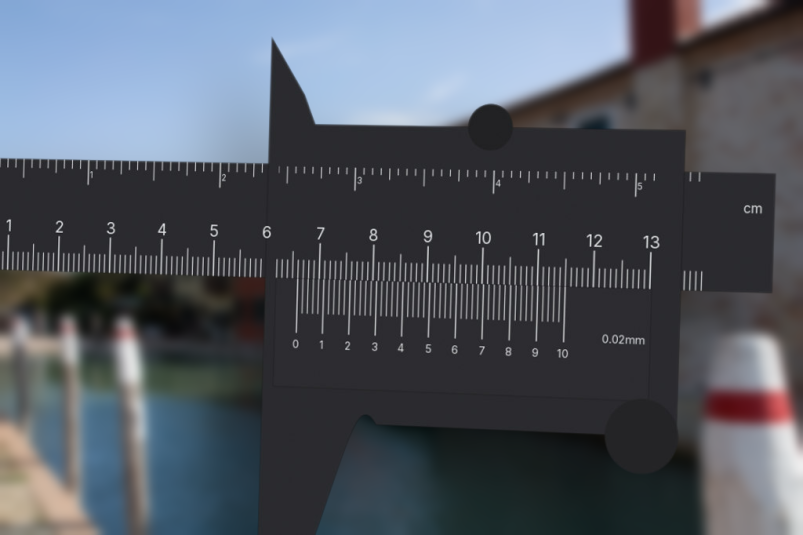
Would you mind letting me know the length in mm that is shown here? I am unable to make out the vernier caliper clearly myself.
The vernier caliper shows 66.0 mm
